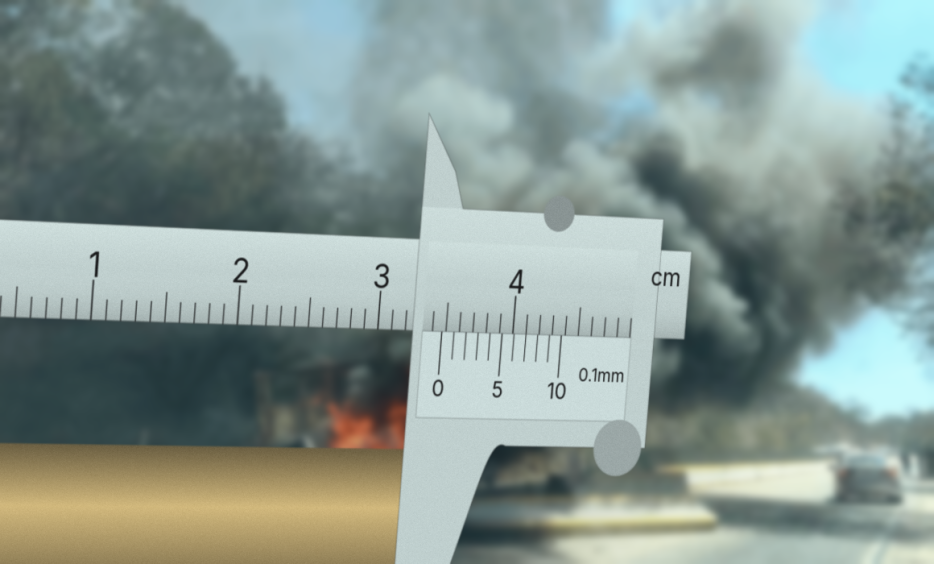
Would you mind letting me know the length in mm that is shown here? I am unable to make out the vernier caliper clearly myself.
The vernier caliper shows 34.7 mm
